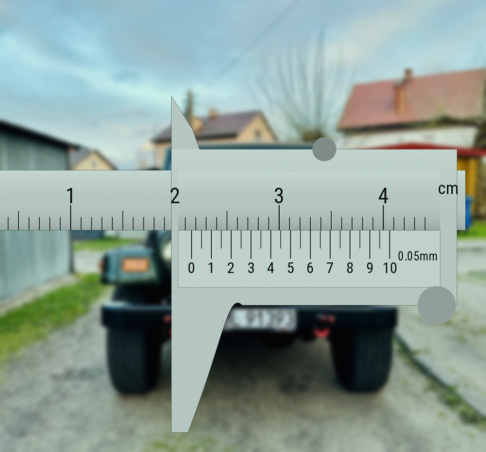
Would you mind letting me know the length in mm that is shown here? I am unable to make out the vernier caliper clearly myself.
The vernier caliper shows 21.6 mm
